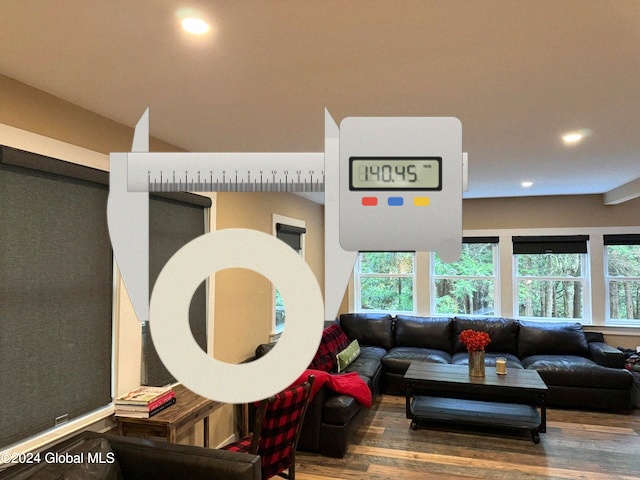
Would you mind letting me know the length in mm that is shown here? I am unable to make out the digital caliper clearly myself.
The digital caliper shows 140.45 mm
